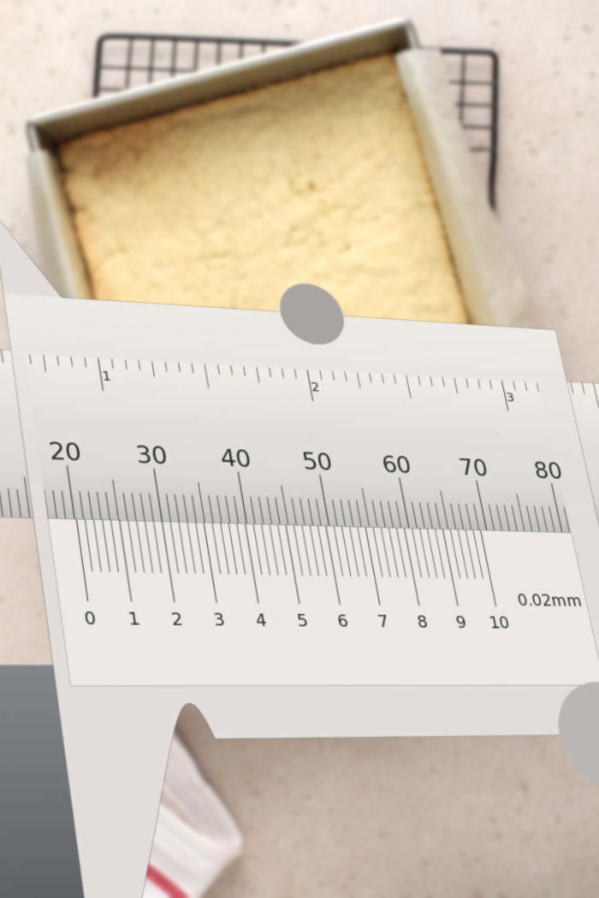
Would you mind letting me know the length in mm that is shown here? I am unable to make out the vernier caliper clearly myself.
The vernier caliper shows 20.2 mm
